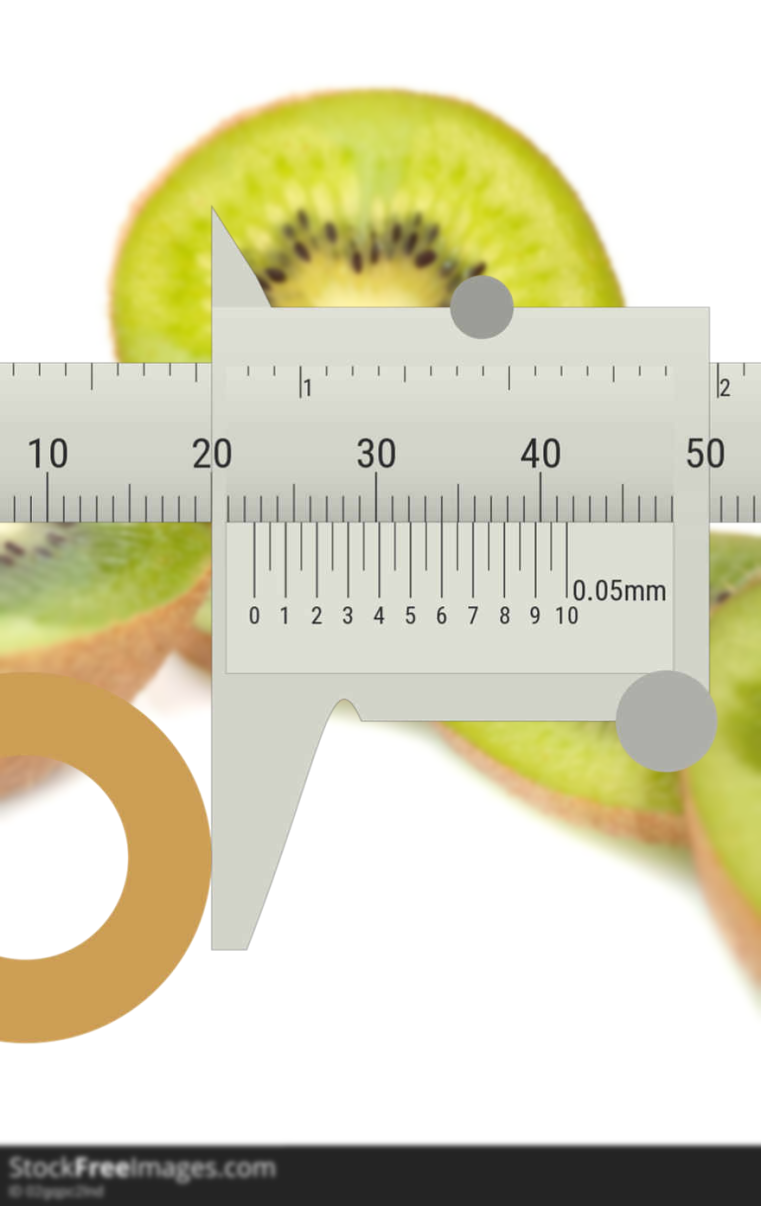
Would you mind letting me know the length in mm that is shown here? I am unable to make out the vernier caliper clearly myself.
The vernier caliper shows 22.6 mm
